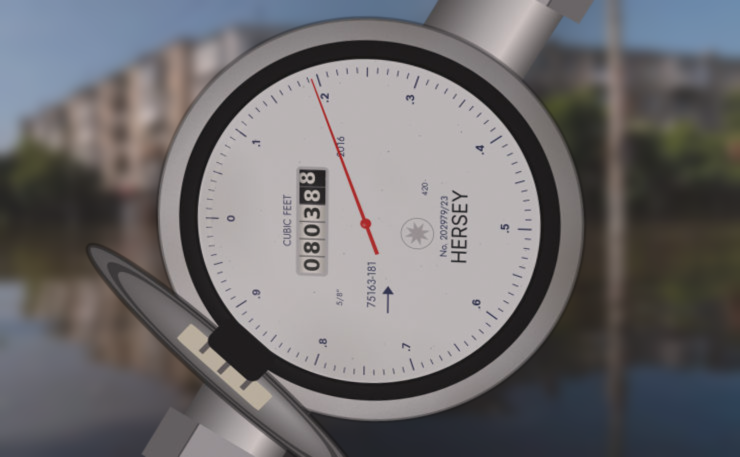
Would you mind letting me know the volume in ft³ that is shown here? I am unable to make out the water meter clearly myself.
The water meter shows 80388.19 ft³
